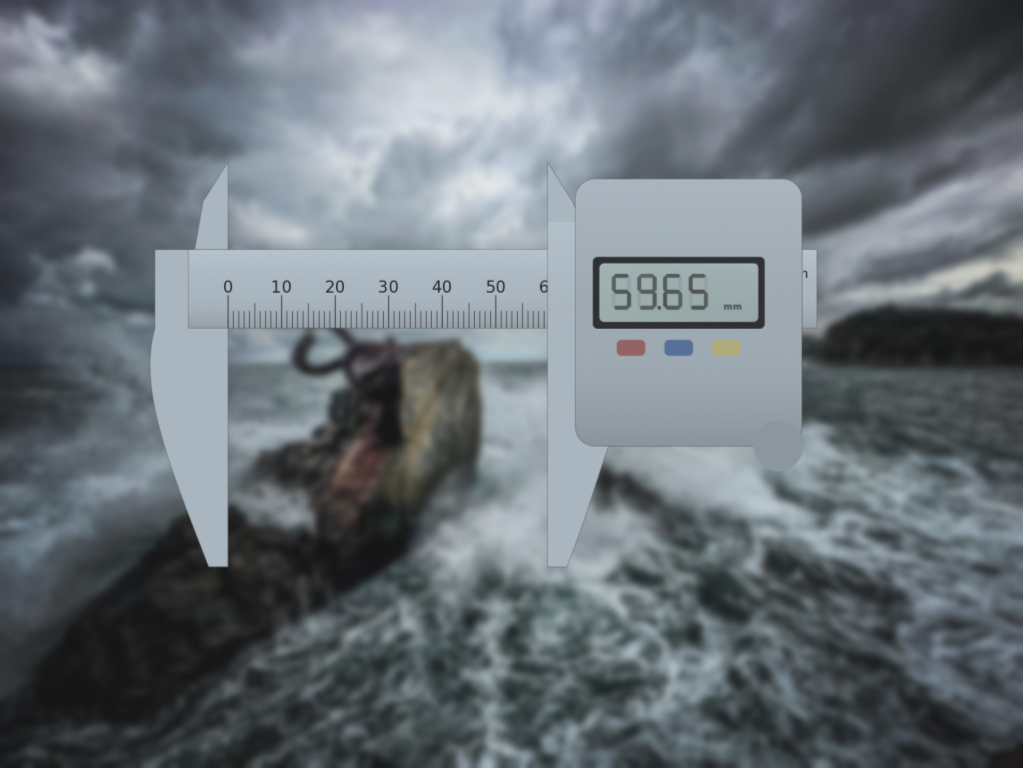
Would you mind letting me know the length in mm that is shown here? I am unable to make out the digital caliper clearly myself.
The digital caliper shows 59.65 mm
